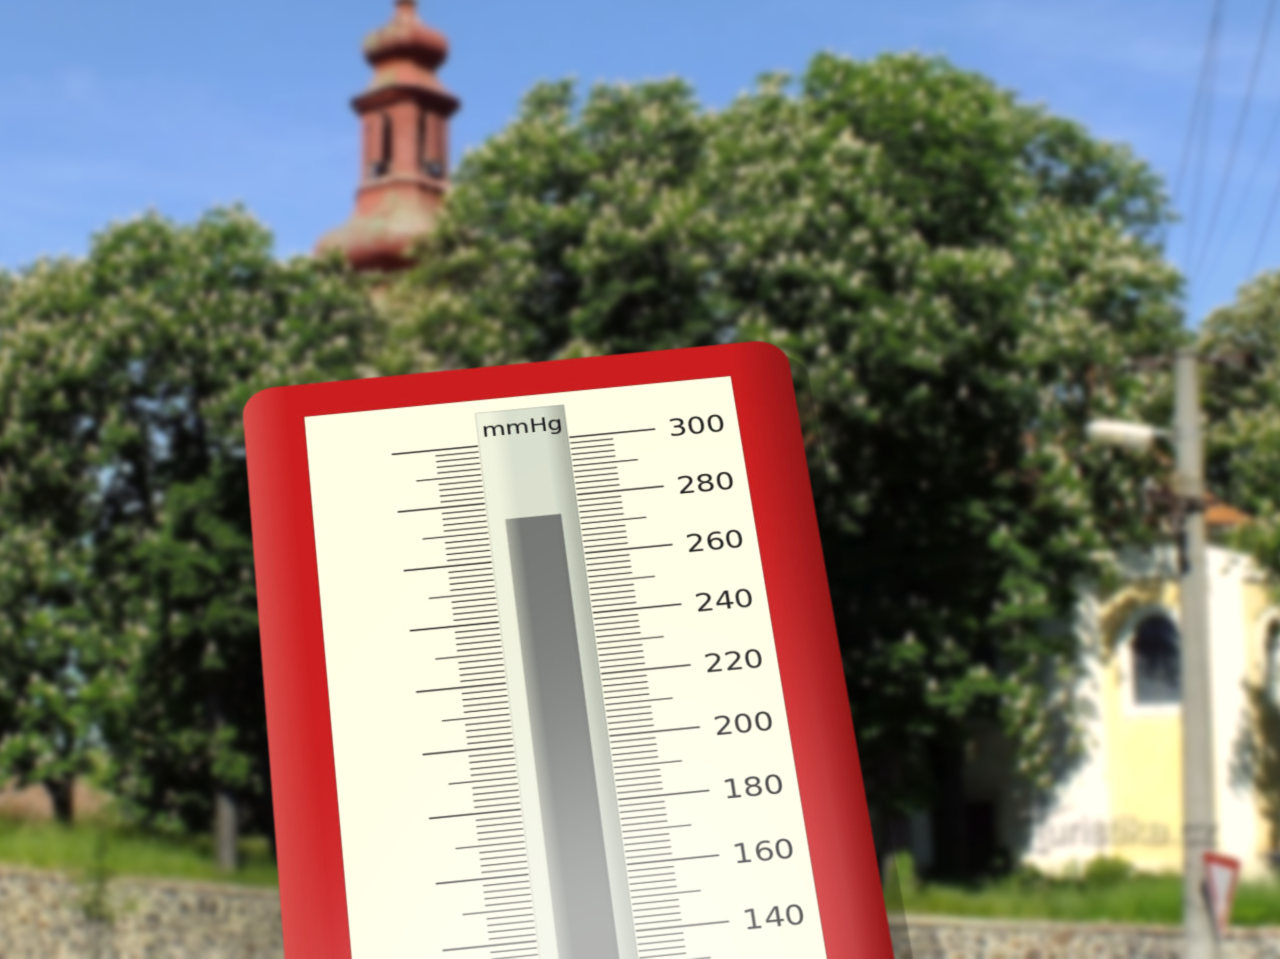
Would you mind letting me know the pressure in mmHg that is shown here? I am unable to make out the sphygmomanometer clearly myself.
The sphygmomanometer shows 274 mmHg
